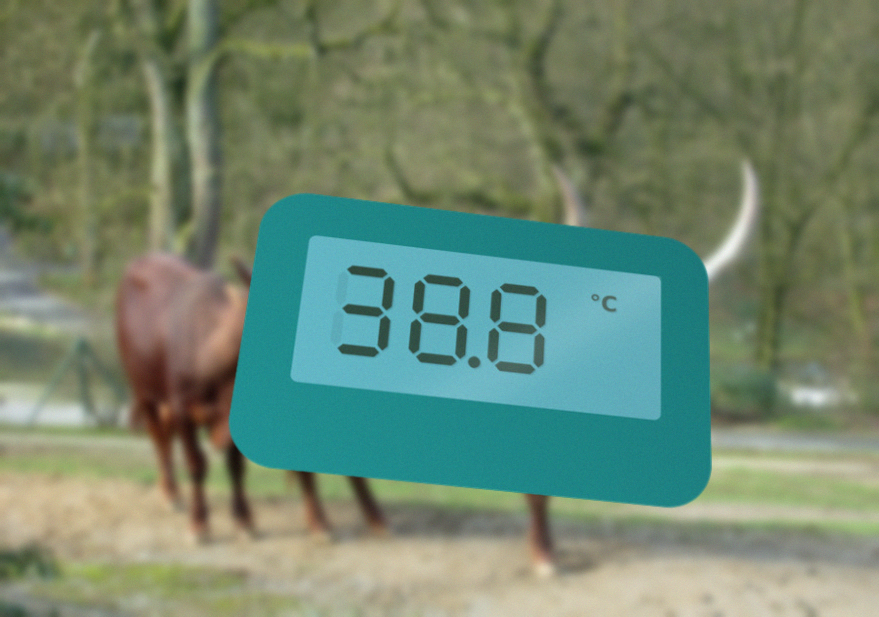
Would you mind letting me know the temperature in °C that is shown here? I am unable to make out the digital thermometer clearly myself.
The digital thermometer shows 38.8 °C
